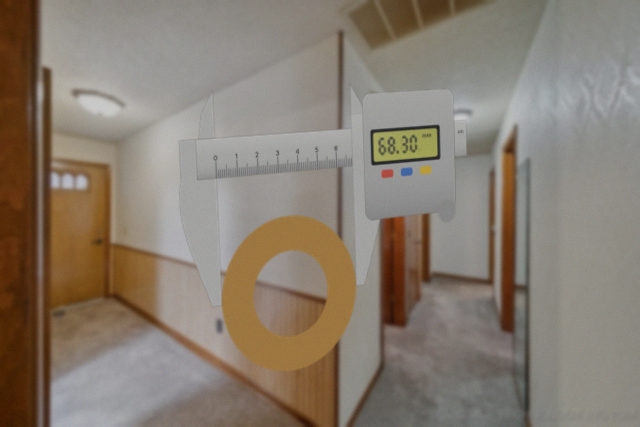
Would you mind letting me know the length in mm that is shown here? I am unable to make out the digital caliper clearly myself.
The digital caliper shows 68.30 mm
